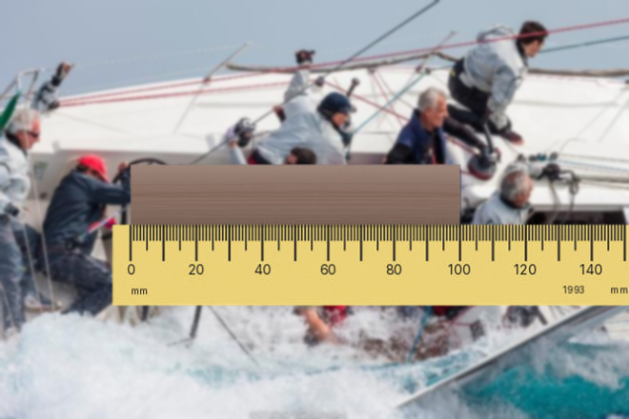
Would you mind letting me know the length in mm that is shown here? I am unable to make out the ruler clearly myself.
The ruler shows 100 mm
